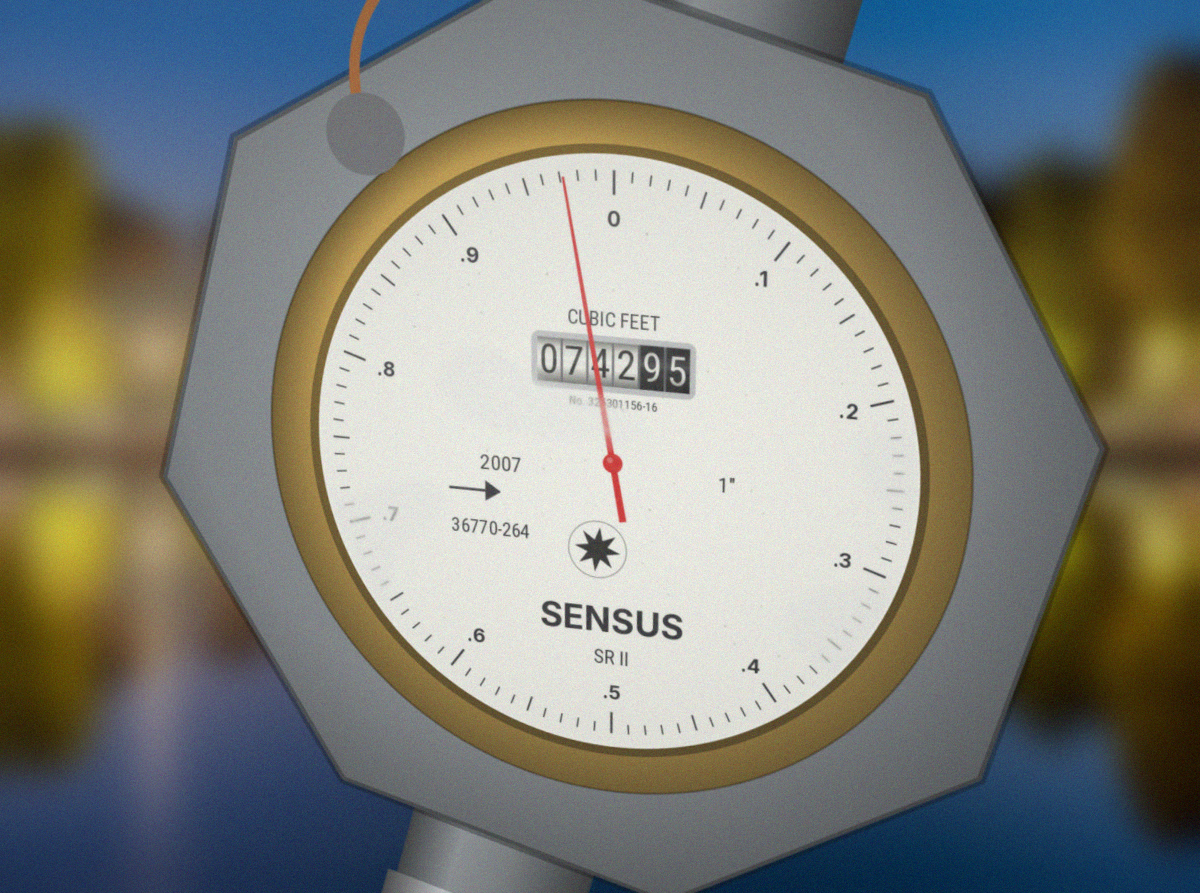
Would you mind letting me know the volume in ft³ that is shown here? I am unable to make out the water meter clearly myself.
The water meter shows 74294.97 ft³
